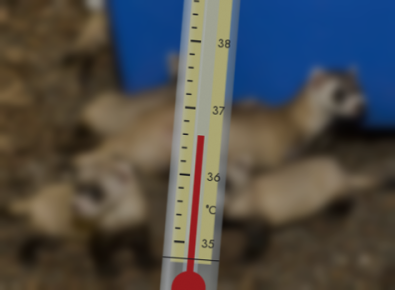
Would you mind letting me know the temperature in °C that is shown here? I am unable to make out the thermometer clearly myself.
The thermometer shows 36.6 °C
